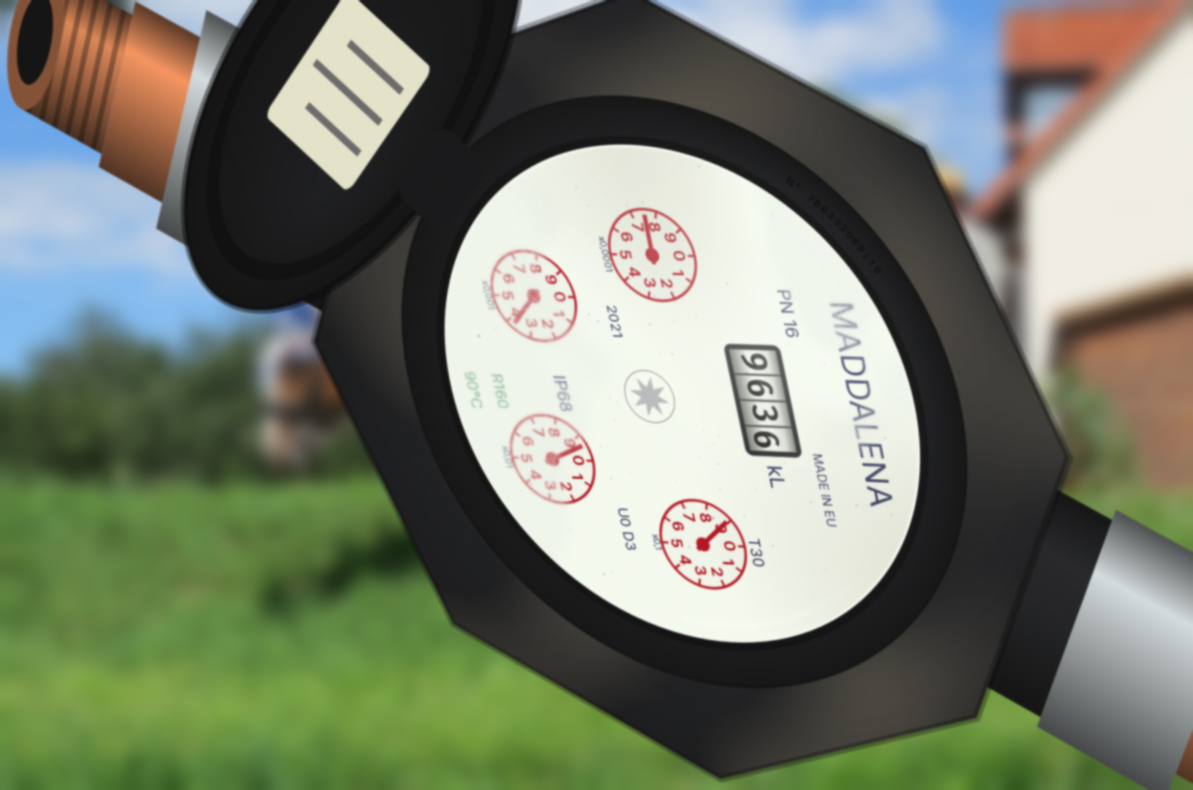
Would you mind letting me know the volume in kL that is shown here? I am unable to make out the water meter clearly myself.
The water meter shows 9635.8937 kL
